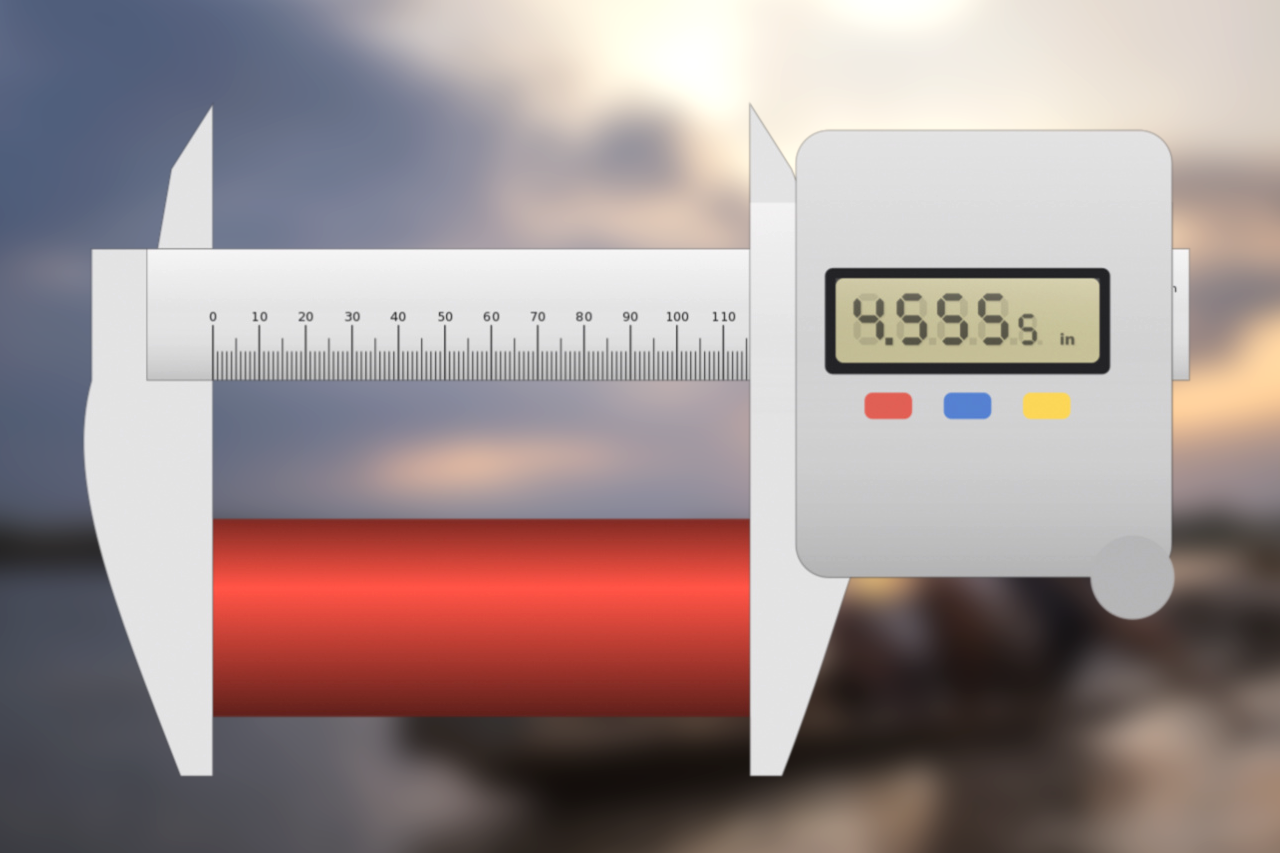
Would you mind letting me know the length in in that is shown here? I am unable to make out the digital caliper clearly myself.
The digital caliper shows 4.5555 in
